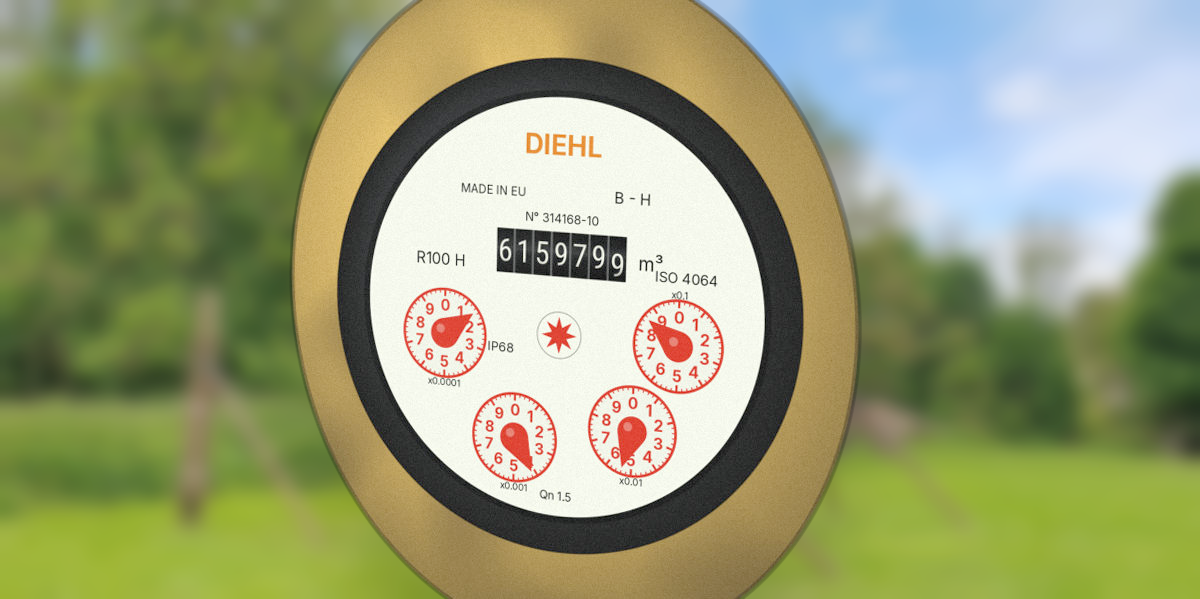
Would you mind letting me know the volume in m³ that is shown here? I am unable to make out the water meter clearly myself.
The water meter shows 6159798.8541 m³
